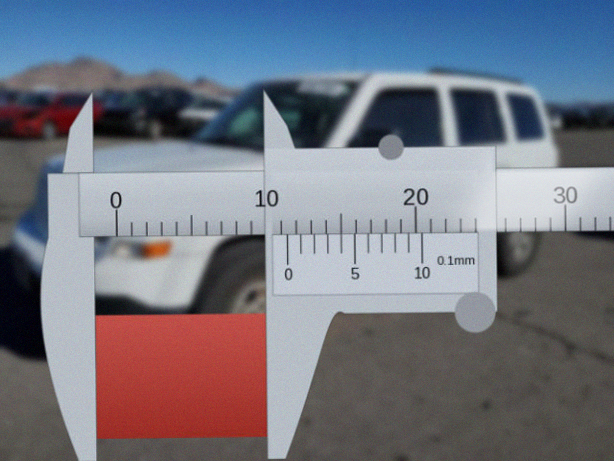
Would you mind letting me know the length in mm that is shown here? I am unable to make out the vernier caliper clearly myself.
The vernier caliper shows 11.4 mm
